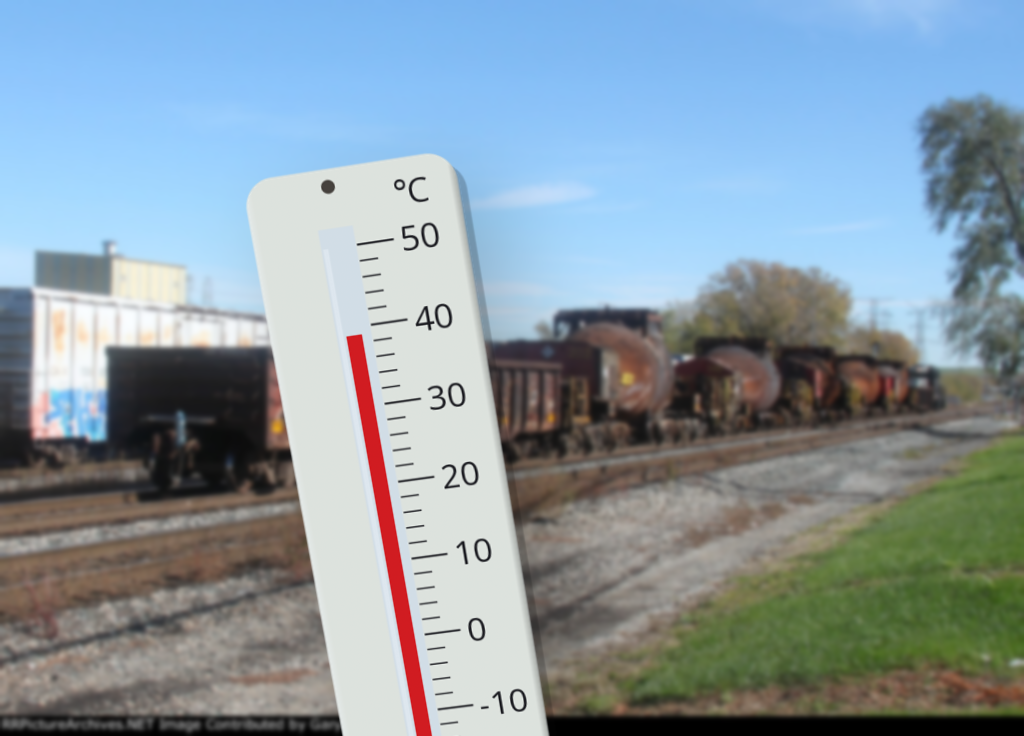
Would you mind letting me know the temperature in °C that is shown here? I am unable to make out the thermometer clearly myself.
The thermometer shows 39 °C
